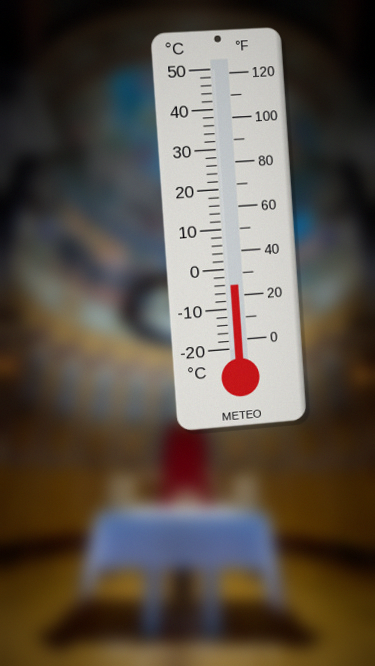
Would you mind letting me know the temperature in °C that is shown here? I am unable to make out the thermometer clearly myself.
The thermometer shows -4 °C
